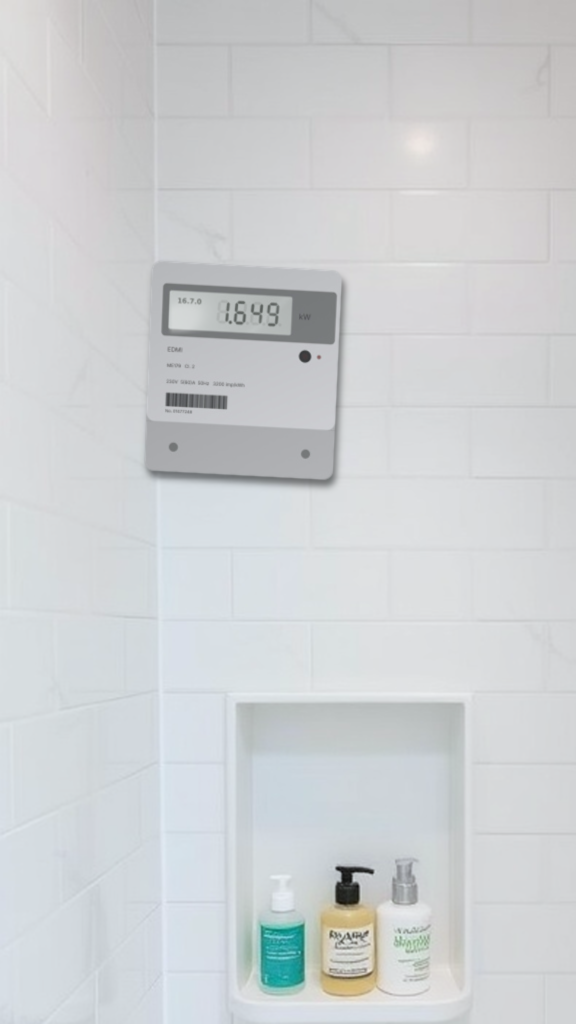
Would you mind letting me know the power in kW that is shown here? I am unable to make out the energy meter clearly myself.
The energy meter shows 1.649 kW
